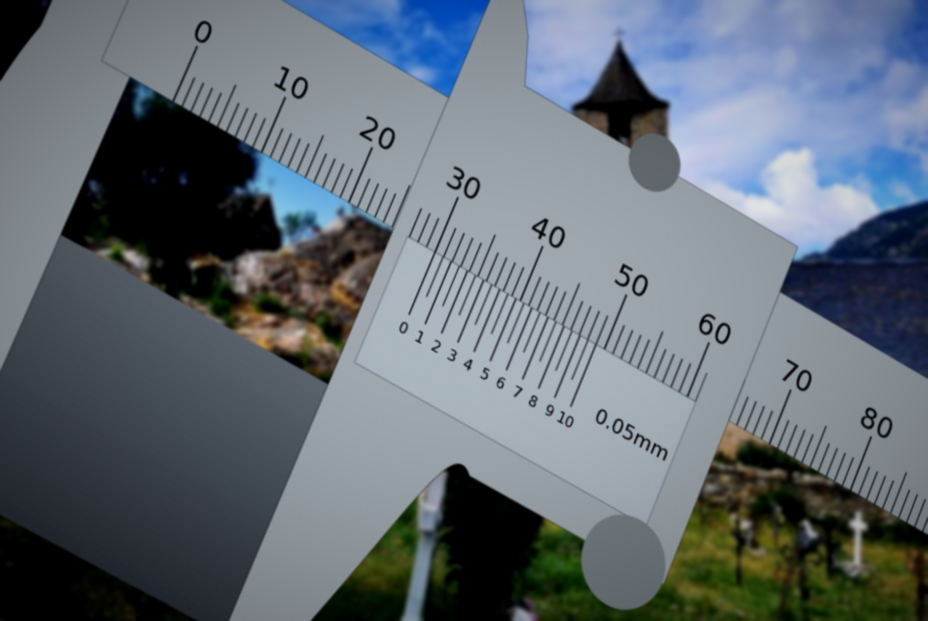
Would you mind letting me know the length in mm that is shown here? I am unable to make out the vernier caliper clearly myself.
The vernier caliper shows 30.0 mm
